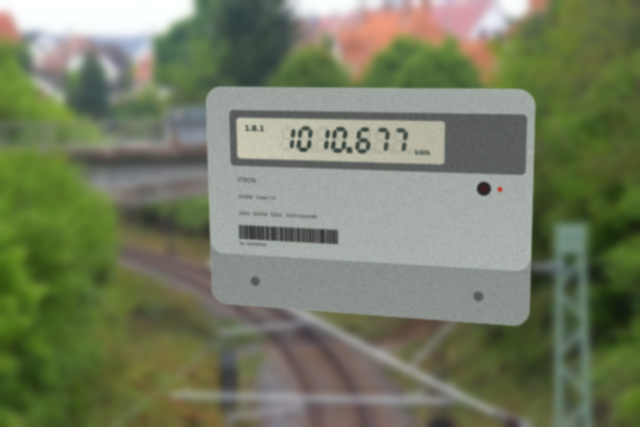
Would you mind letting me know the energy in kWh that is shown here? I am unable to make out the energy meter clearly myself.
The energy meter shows 1010.677 kWh
